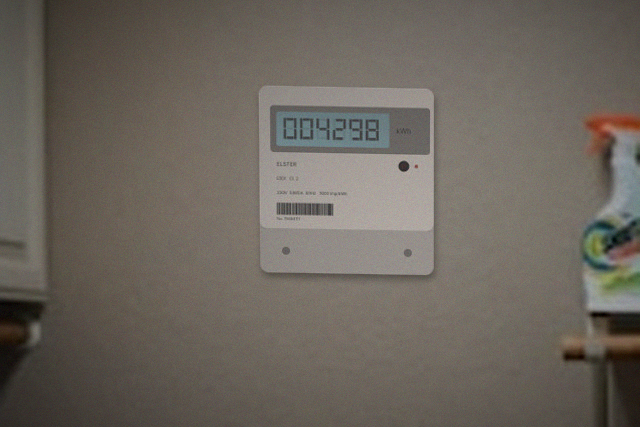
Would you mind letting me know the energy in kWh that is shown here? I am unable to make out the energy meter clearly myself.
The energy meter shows 4298 kWh
